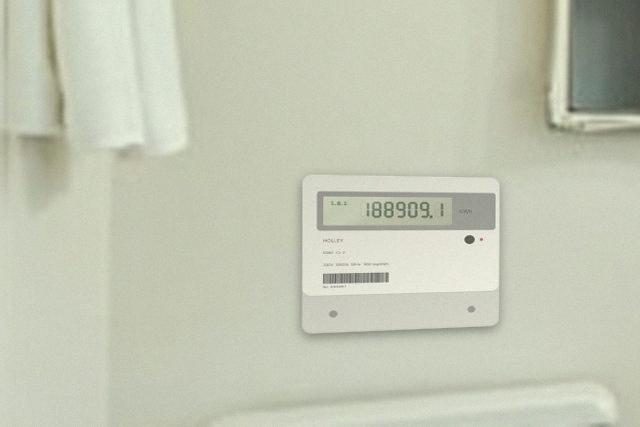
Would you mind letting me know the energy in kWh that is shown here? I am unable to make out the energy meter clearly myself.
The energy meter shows 188909.1 kWh
